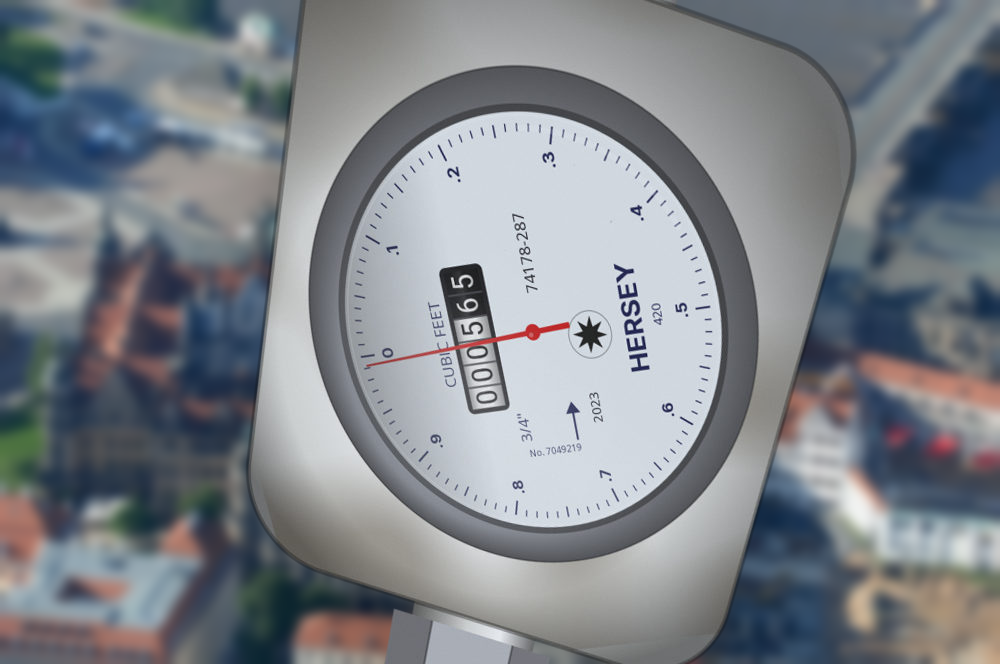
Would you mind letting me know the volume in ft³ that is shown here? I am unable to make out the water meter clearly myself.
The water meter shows 564.99 ft³
